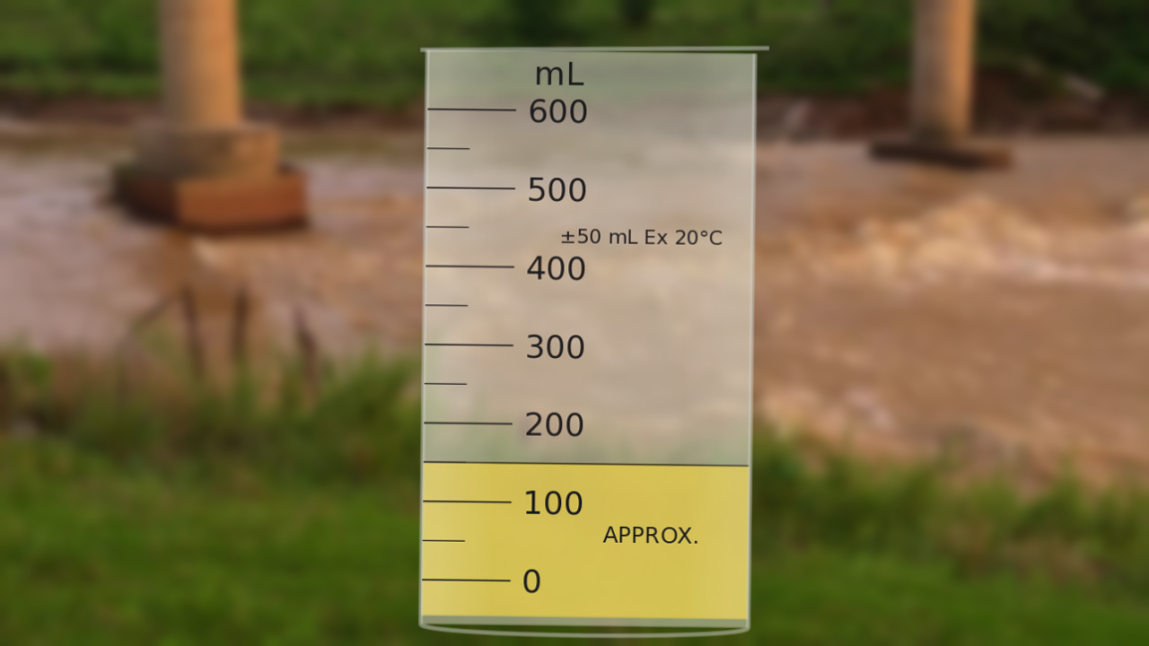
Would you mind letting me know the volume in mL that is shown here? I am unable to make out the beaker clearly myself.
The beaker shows 150 mL
